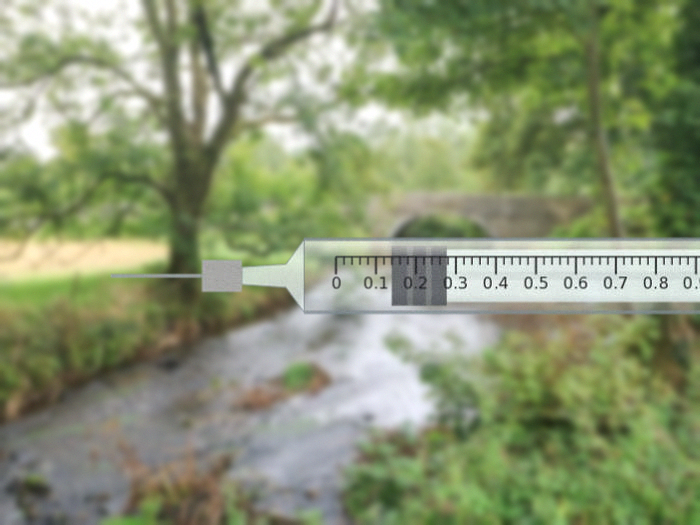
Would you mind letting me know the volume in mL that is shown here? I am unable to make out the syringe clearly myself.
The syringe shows 0.14 mL
